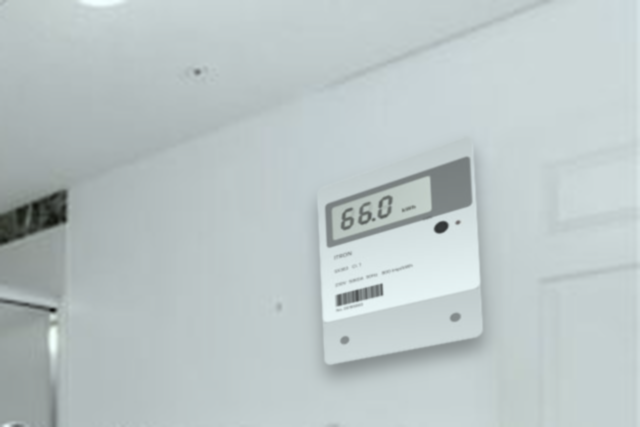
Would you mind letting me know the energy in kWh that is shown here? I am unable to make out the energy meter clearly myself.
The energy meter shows 66.0 kWh
